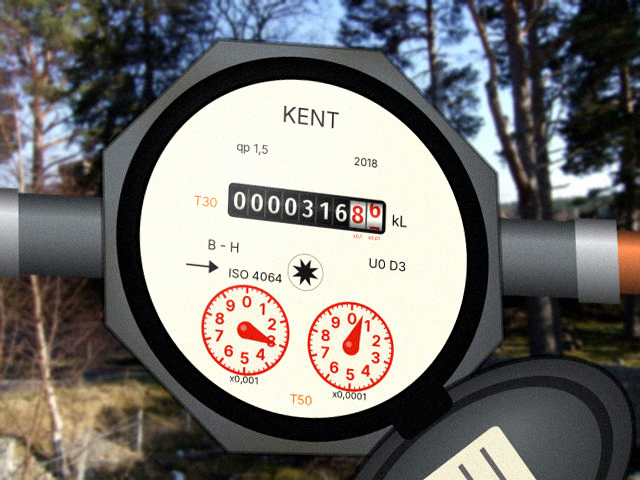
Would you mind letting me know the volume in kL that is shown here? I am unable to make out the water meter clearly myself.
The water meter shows 316.8630 kL
